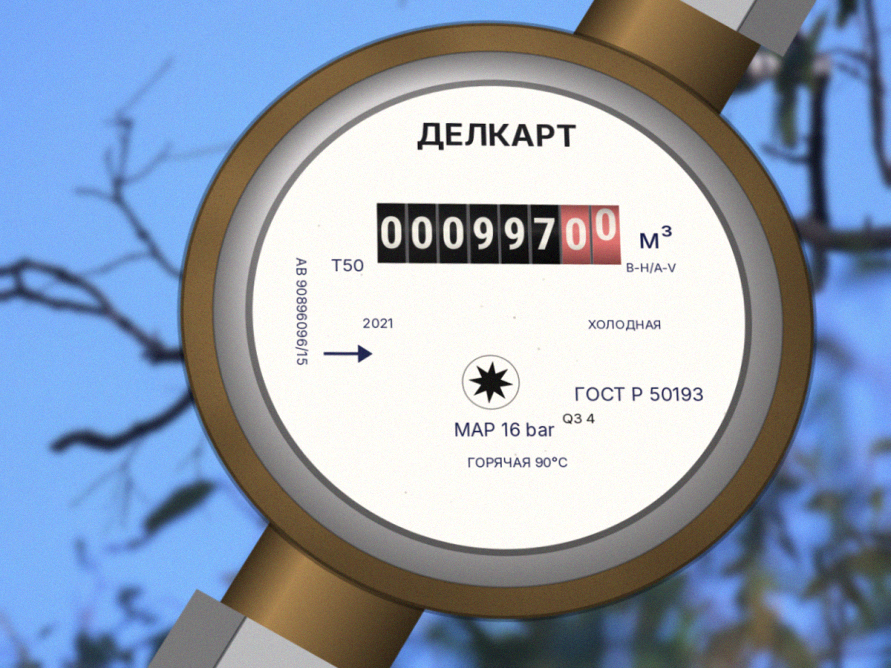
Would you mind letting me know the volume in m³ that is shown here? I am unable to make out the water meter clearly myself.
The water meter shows 997.00 m³
